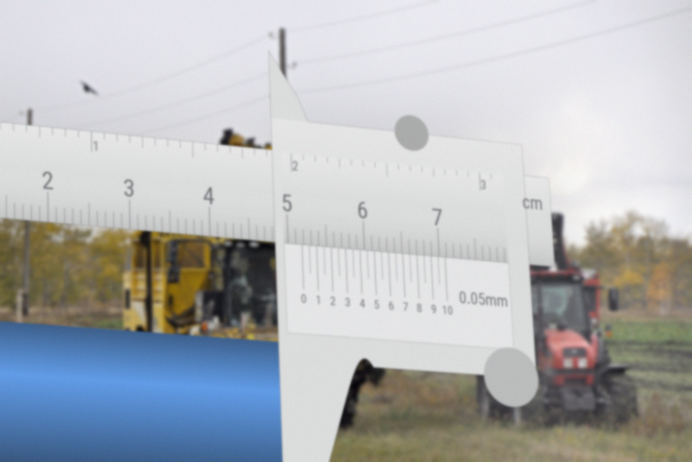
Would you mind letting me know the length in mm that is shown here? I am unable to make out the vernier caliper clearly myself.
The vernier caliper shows 51.8 mm
